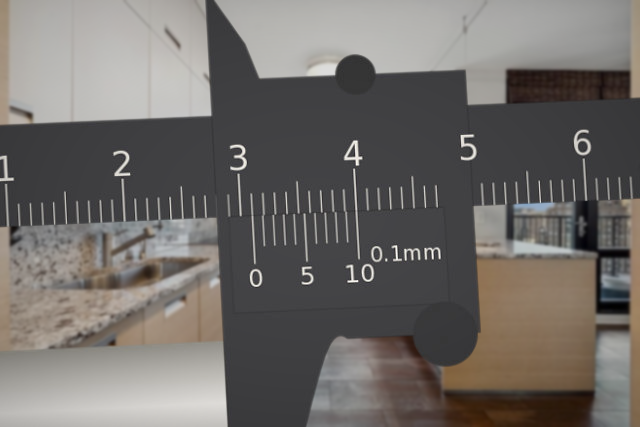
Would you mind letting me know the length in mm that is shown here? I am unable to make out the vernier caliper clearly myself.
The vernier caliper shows 31.0 mm
